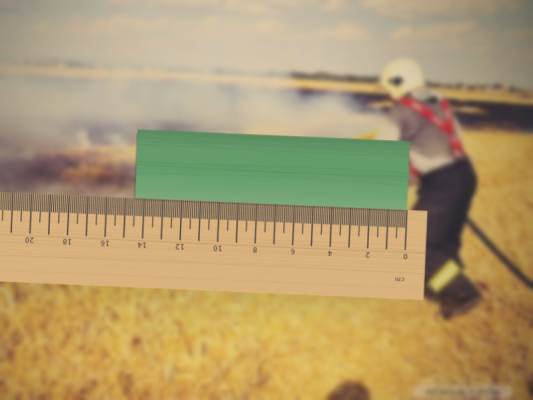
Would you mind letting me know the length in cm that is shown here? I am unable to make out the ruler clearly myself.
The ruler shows 14.5 cm
